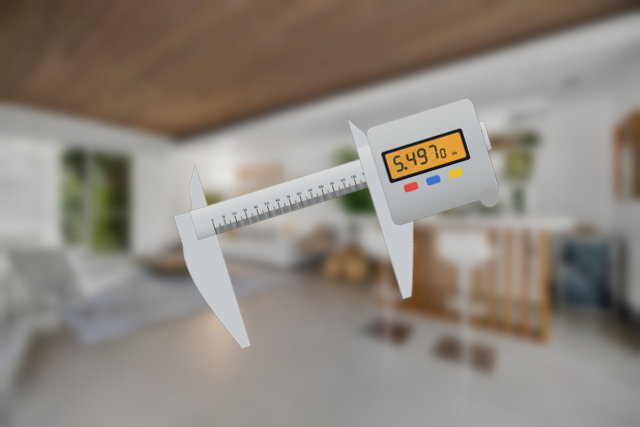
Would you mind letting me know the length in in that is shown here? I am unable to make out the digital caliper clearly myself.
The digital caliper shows 5.4970 in
